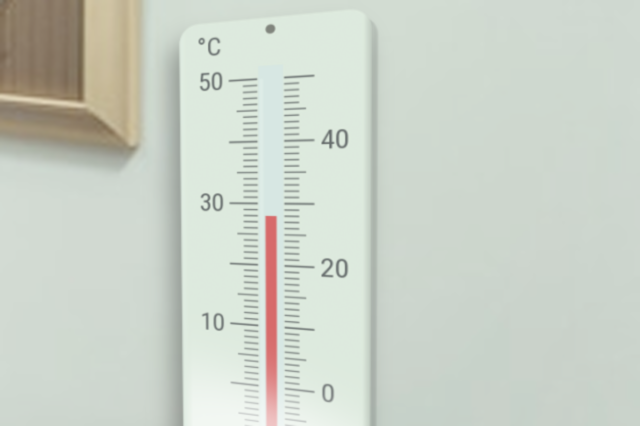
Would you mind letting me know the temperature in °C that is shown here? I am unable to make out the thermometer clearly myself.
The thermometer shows 28 °C
